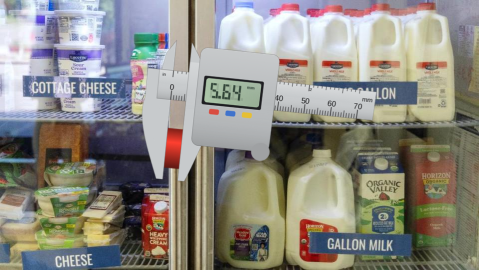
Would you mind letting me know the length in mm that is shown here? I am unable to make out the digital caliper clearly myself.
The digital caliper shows 5.64 mm
